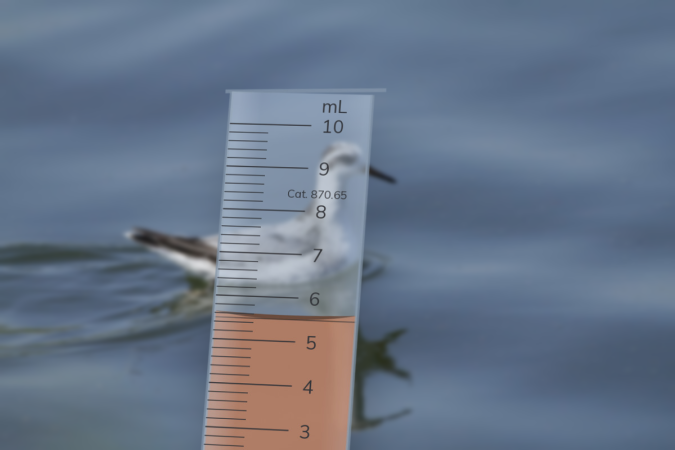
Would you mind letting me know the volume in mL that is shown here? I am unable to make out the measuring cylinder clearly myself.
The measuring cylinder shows 5.5 mL
